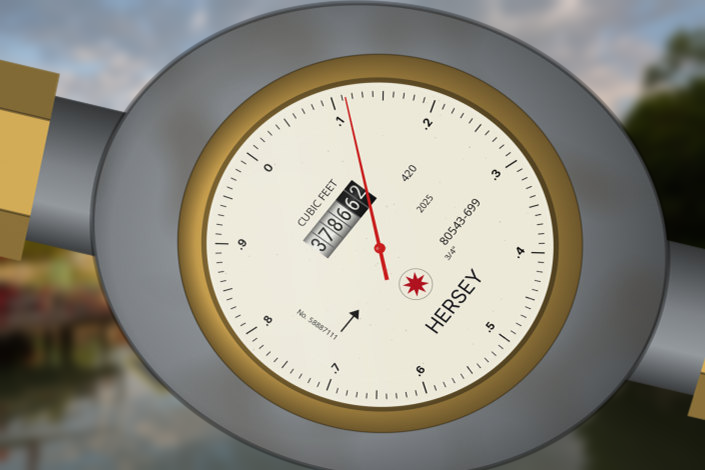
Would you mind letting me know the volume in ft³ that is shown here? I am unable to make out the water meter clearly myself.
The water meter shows 378662.11 ft³
